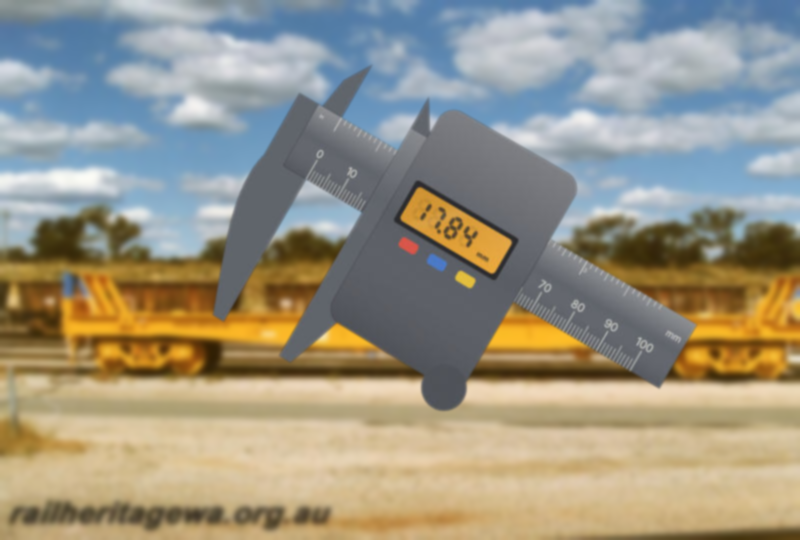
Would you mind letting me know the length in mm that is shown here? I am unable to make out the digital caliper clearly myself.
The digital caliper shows 17.84 mm
